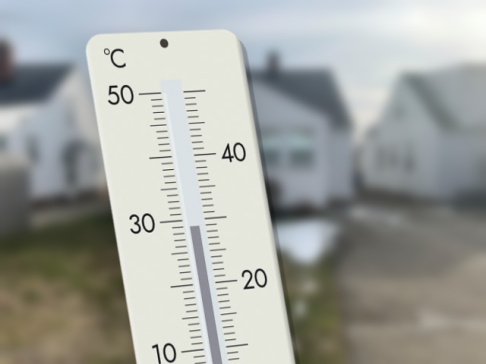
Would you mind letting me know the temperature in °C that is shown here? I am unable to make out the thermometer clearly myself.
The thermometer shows 29 °C
